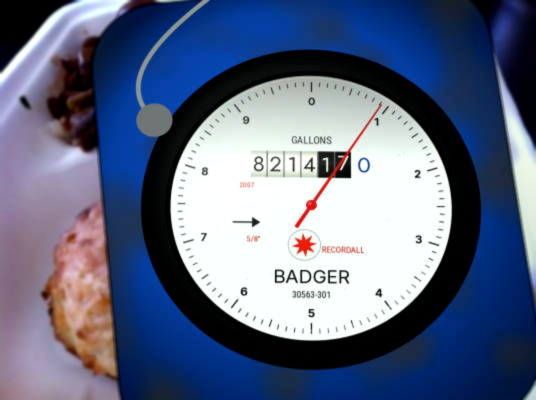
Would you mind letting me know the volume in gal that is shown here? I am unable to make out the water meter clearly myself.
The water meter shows 8214170.9 gal
